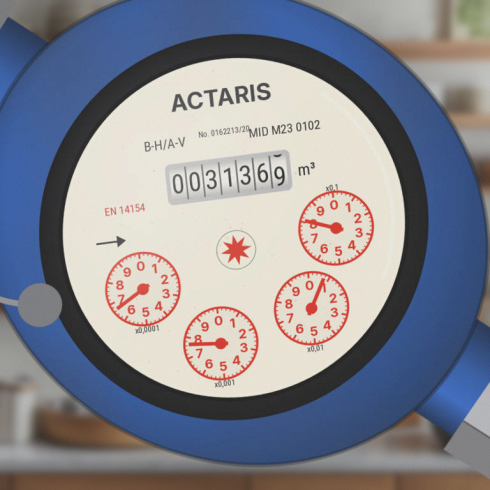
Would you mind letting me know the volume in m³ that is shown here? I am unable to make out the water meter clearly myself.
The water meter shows 31368.8076 m³
